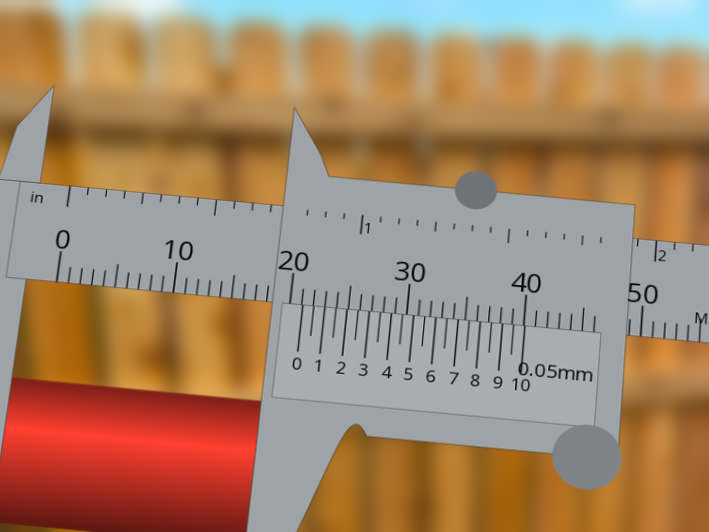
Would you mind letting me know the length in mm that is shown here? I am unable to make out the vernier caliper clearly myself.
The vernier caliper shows 21.1 mm
